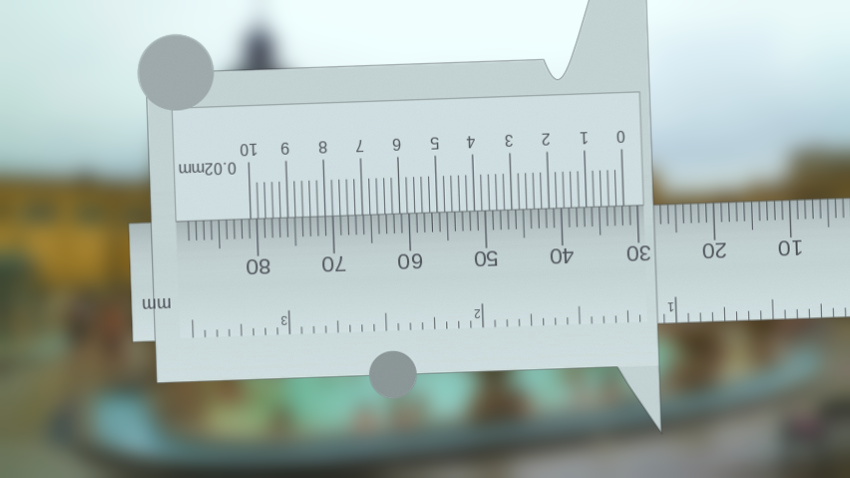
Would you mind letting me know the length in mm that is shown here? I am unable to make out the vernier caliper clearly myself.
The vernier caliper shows 31.8 mm
